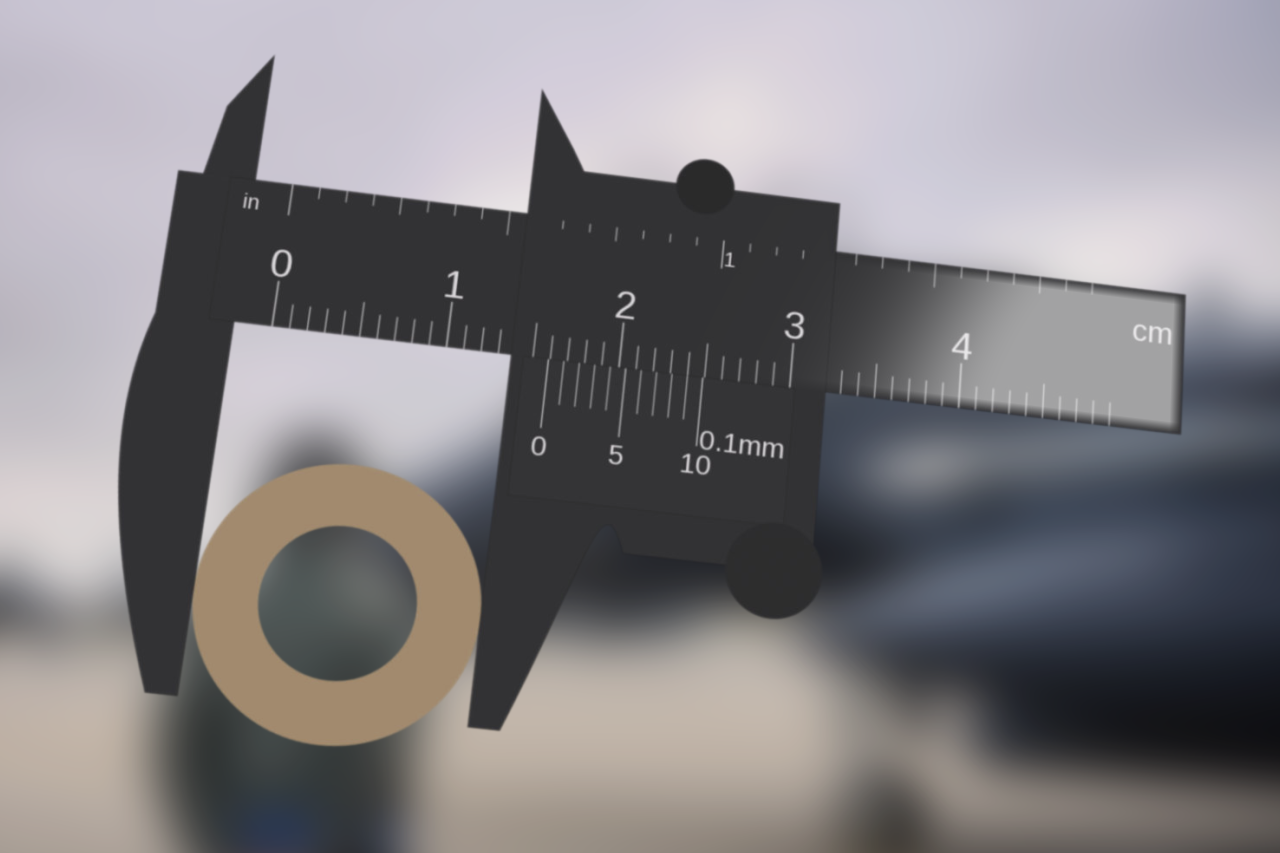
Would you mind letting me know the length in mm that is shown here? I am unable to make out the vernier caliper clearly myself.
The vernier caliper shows 15.9 mm
